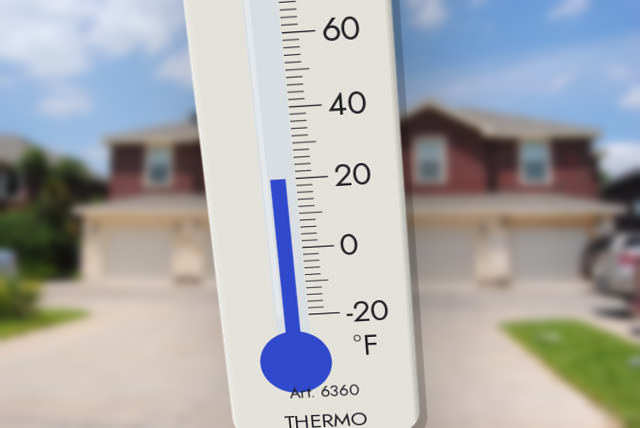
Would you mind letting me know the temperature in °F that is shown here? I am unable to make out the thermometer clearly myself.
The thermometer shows 20 °F
